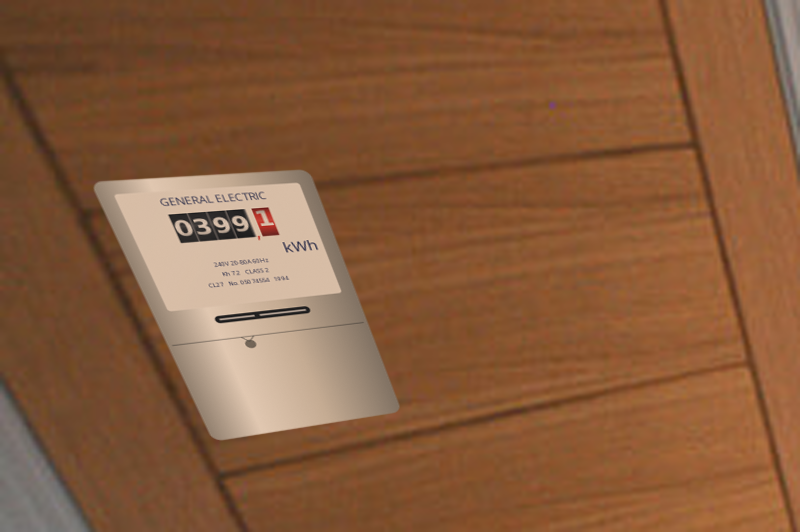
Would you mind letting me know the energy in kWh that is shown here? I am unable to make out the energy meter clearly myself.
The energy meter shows 399.1 kWh
